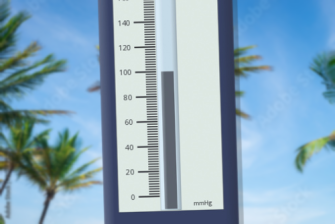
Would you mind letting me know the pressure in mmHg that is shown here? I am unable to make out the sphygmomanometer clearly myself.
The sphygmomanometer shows 100 mmHg
